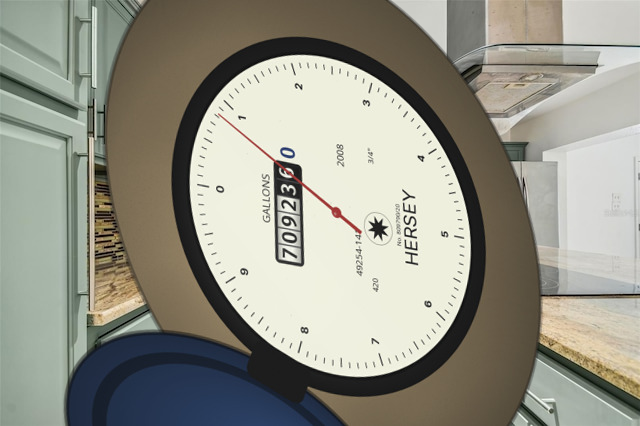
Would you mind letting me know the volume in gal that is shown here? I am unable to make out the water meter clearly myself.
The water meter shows 7092360.8 gal
